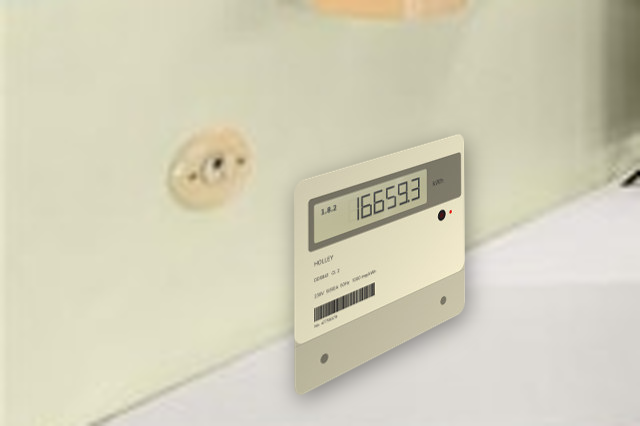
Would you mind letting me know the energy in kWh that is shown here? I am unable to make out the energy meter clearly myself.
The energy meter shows 16659.3 kWh
